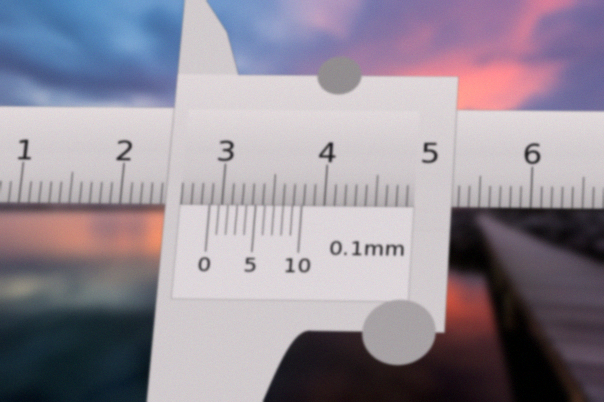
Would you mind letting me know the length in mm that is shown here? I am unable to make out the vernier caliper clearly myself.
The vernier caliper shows 28.8 mm
